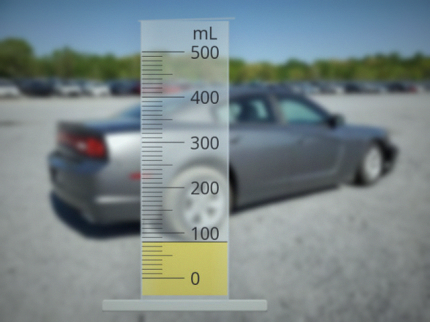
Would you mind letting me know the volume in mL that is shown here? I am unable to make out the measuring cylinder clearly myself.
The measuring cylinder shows 80 mL
